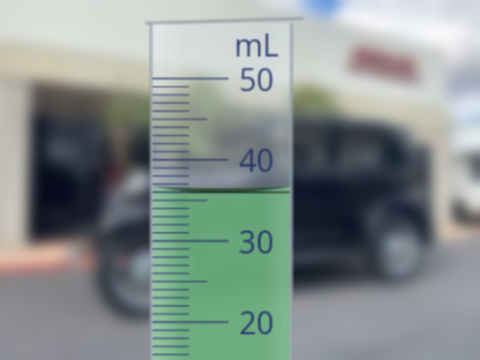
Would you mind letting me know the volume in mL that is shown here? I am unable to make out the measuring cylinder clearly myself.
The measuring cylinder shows 36 mL
